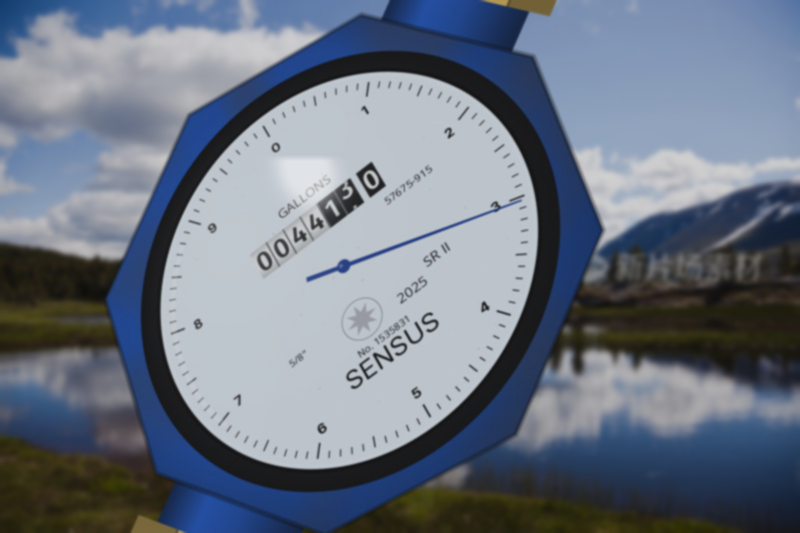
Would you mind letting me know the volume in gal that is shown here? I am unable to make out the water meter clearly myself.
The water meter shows 44133.0 gal
